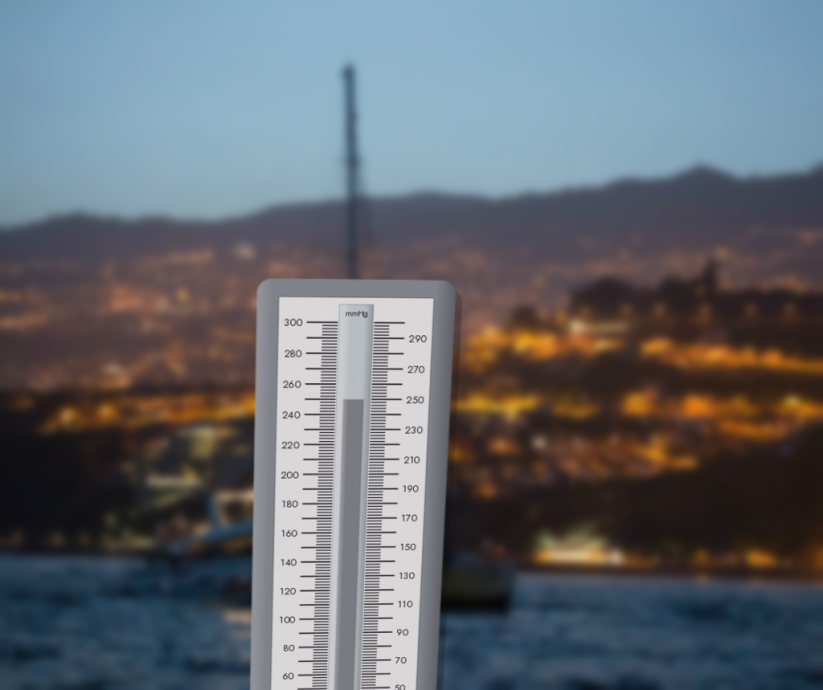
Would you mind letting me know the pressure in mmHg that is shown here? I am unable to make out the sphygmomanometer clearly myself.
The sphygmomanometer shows 250 mmHg
